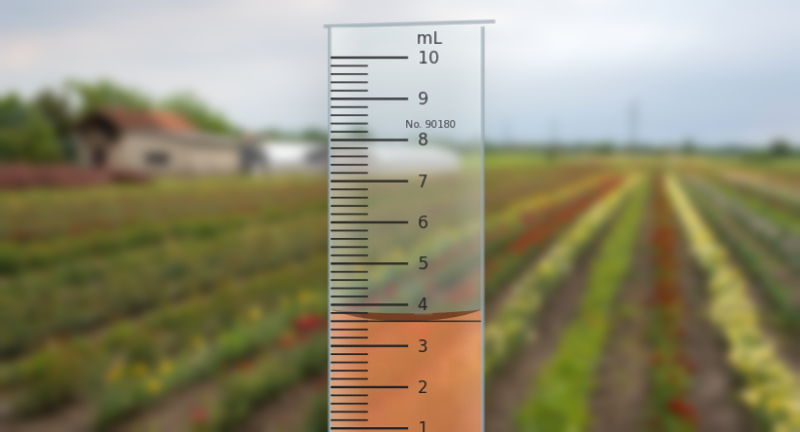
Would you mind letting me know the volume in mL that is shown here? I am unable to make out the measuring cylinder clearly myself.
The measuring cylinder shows 3.6 mL
